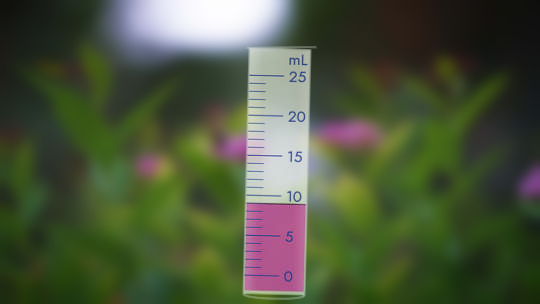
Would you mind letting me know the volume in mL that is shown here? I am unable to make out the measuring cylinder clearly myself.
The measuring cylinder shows 9 mL
